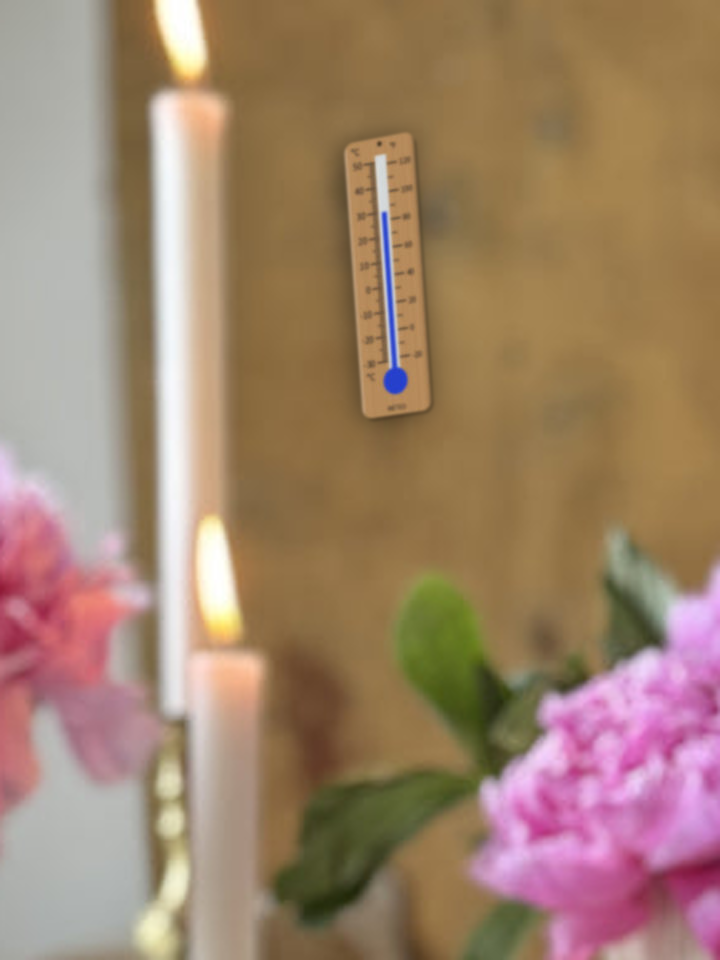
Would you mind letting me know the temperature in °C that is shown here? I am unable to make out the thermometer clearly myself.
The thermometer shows 30 °C
